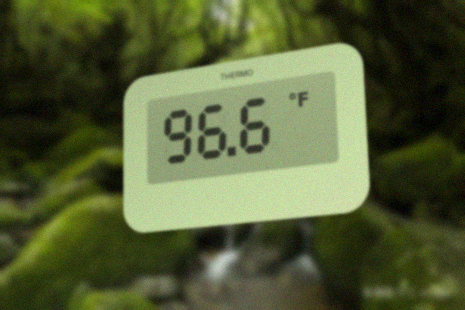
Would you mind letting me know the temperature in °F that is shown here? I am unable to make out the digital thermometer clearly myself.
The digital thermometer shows 96.6 °F
